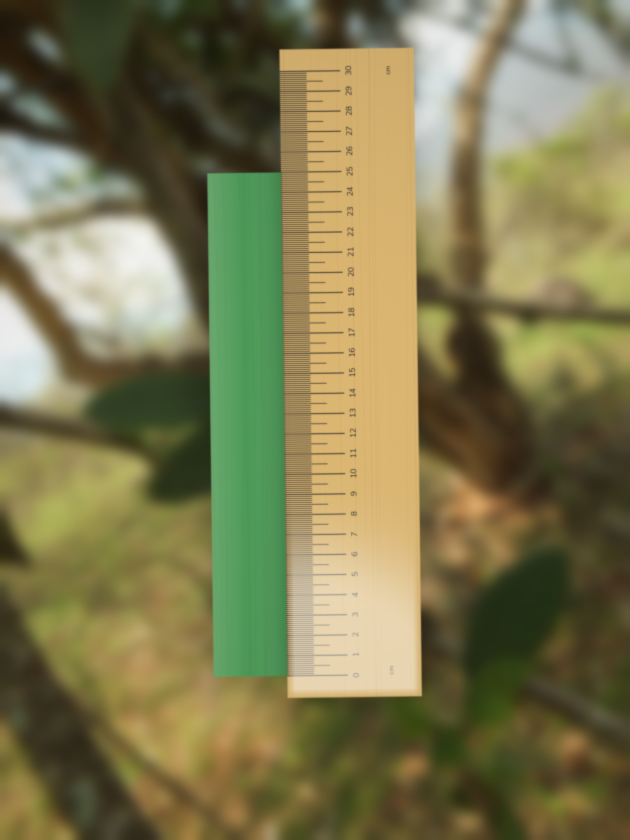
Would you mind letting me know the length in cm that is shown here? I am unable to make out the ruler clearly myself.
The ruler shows 25 cm
